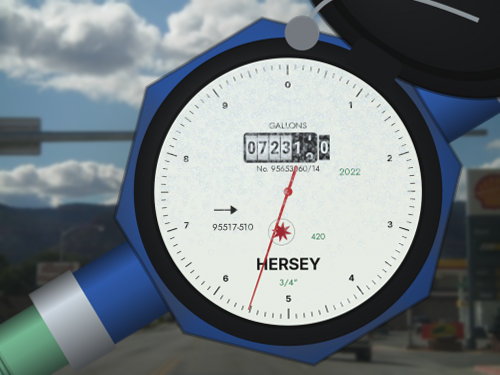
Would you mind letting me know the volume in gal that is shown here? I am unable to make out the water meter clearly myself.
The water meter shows 723115.5 gal
